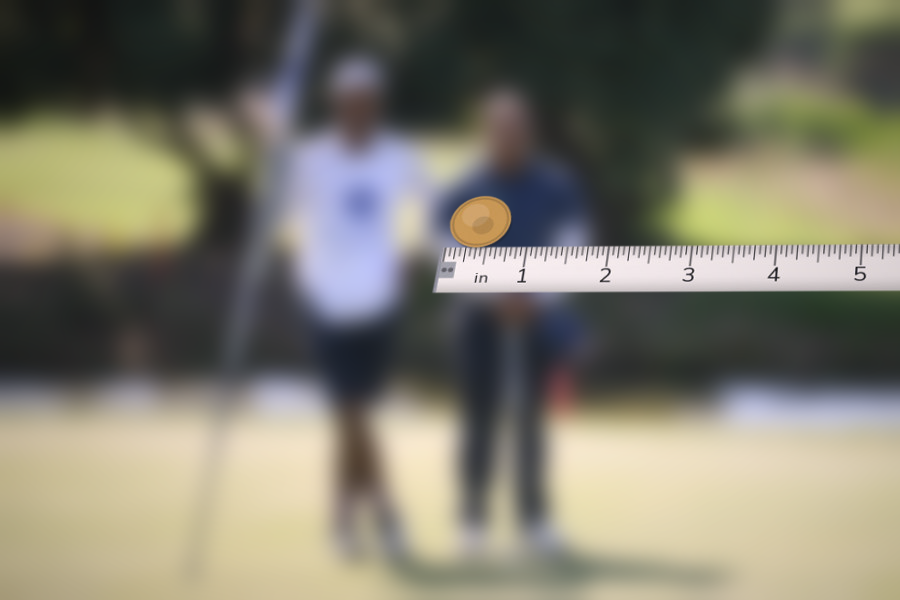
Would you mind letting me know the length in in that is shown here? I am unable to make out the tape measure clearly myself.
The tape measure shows 0.75 in
